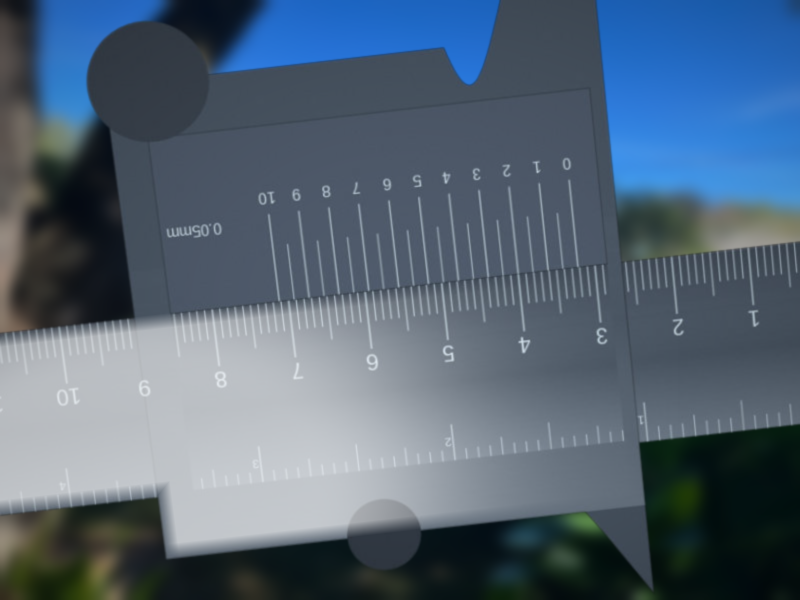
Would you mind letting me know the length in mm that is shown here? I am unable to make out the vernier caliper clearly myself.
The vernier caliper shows 32.2 mm
